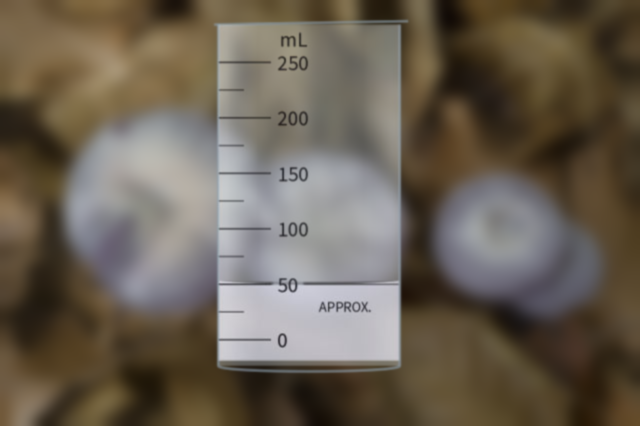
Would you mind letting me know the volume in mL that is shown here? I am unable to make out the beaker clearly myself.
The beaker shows 50 mL
